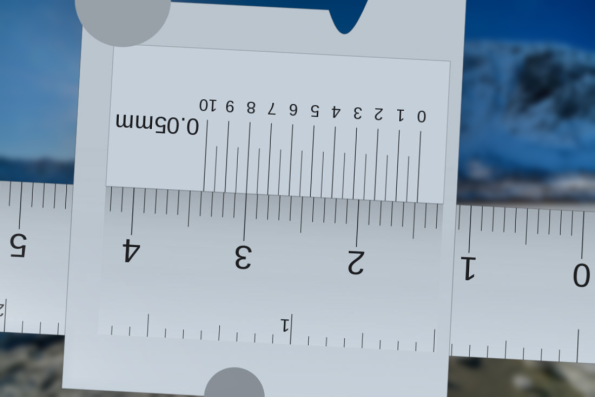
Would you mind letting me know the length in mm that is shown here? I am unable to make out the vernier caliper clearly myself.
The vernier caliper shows 14.8 mm
